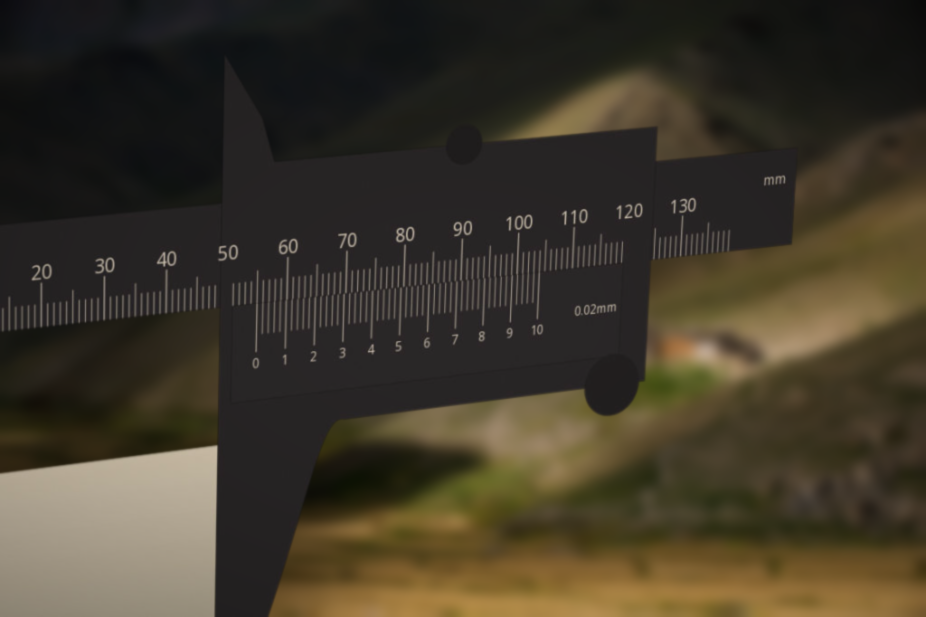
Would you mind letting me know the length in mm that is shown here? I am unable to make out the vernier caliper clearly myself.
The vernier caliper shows 55.0 mm
